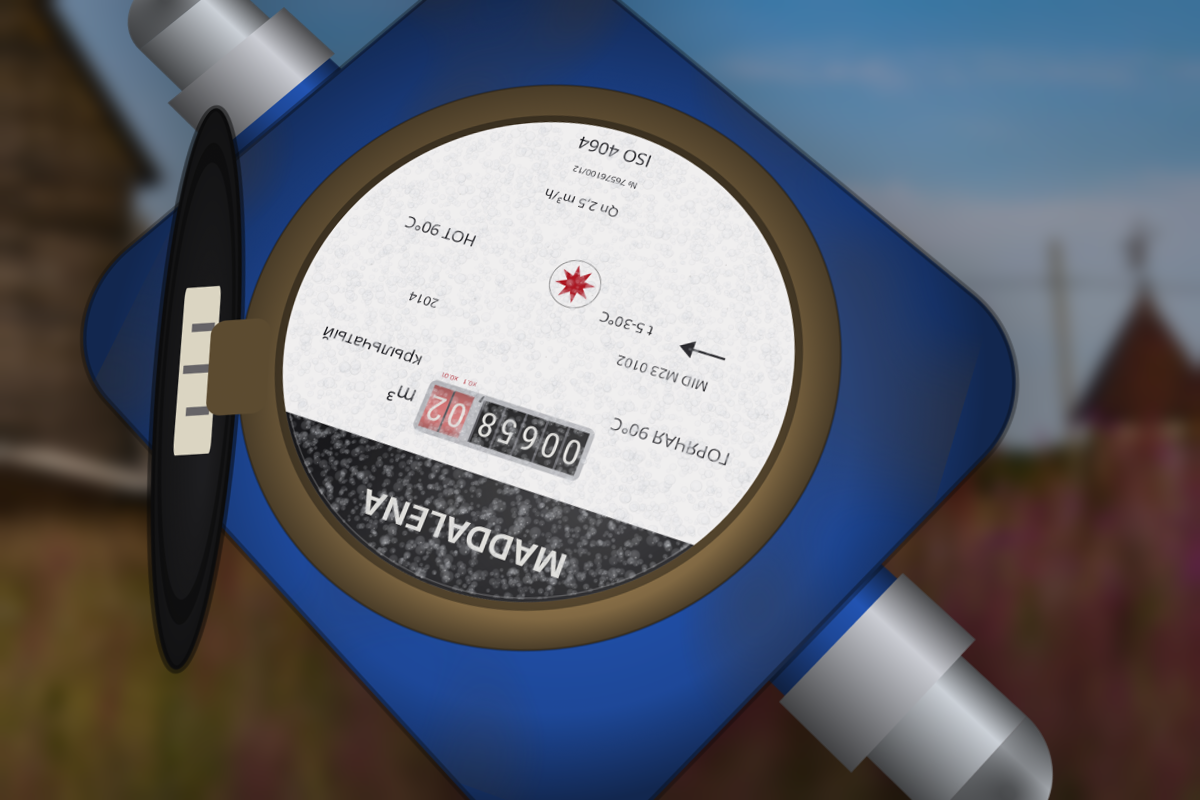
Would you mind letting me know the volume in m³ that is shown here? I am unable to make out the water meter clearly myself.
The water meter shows 658.02 m³
